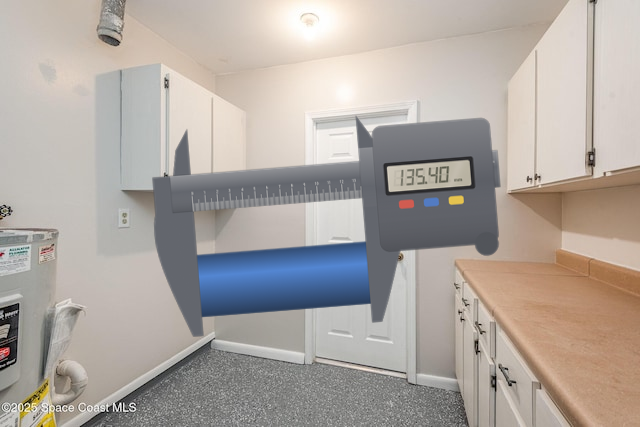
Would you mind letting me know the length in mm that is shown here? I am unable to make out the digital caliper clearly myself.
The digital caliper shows 135.40 mm
